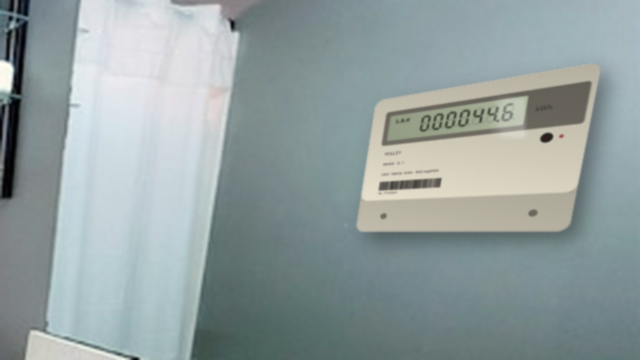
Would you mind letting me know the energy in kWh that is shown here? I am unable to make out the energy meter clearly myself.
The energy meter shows 44.6 kWh
